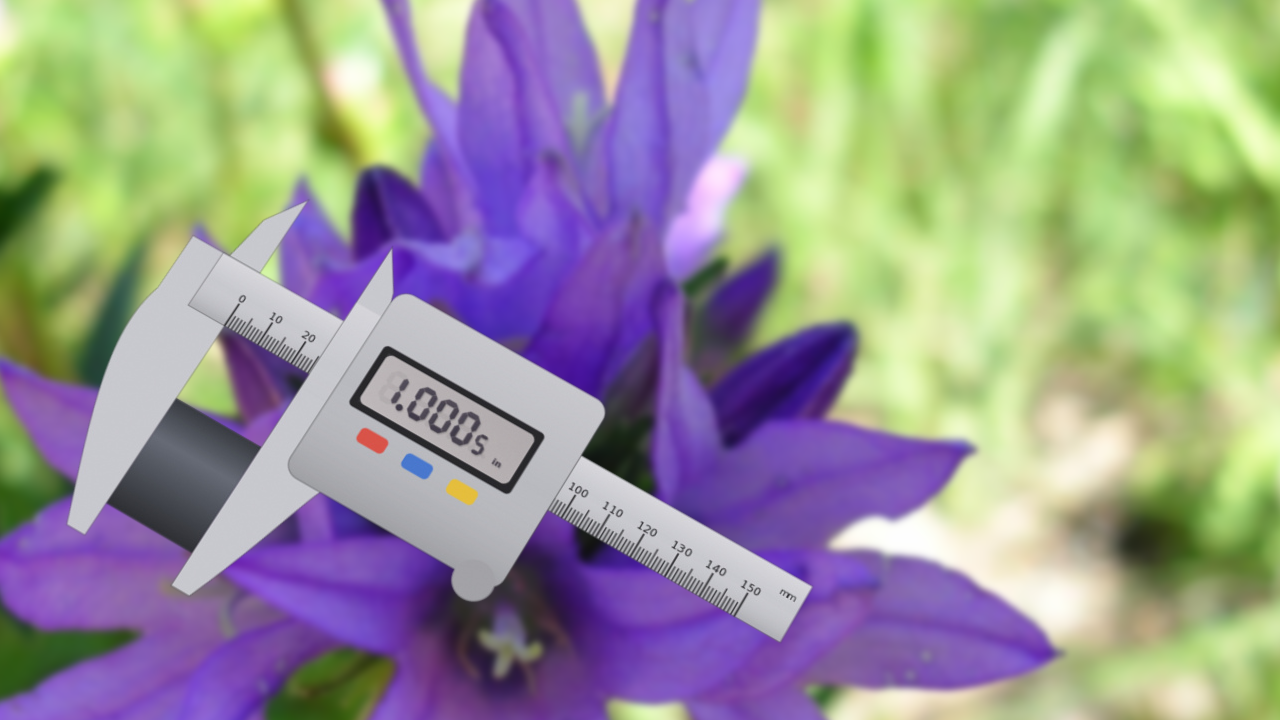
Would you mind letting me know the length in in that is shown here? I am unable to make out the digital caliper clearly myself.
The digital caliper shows 1.0005 in
